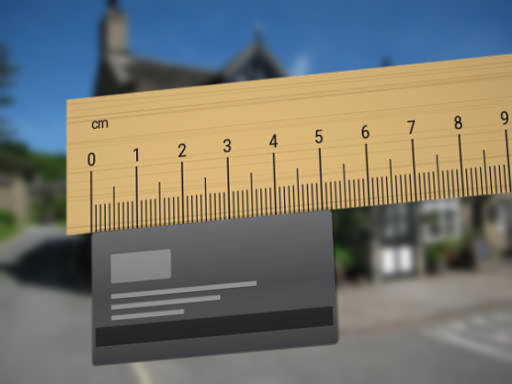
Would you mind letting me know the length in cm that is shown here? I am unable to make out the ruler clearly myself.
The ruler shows 5.2 cm
